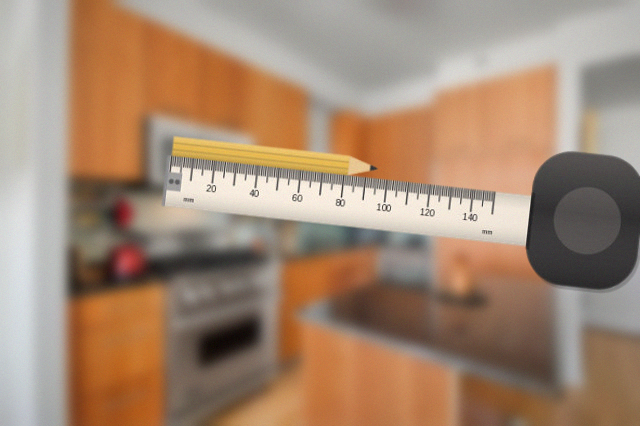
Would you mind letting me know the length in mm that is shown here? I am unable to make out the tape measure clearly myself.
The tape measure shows 95 mm
